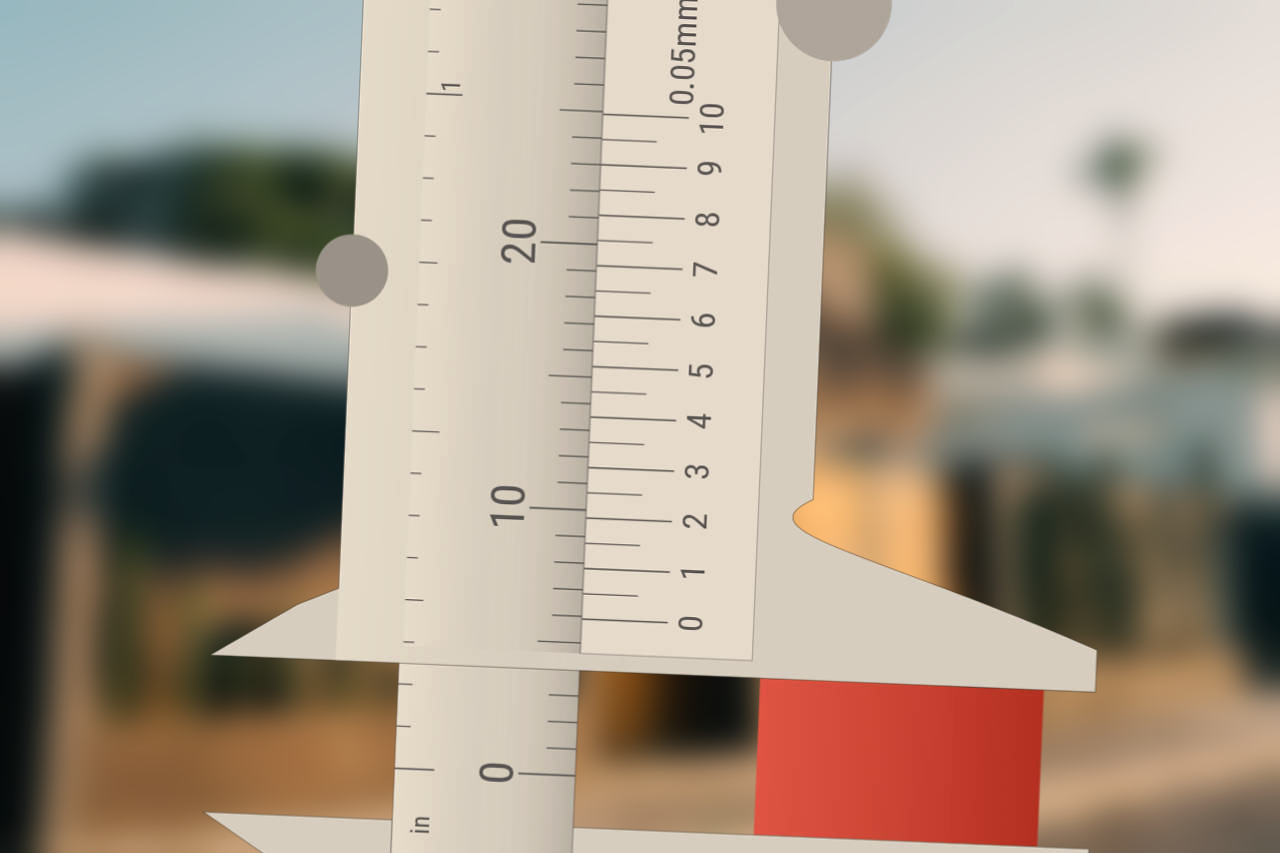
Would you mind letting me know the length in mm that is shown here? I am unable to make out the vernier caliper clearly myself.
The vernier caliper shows 5.90 mm
